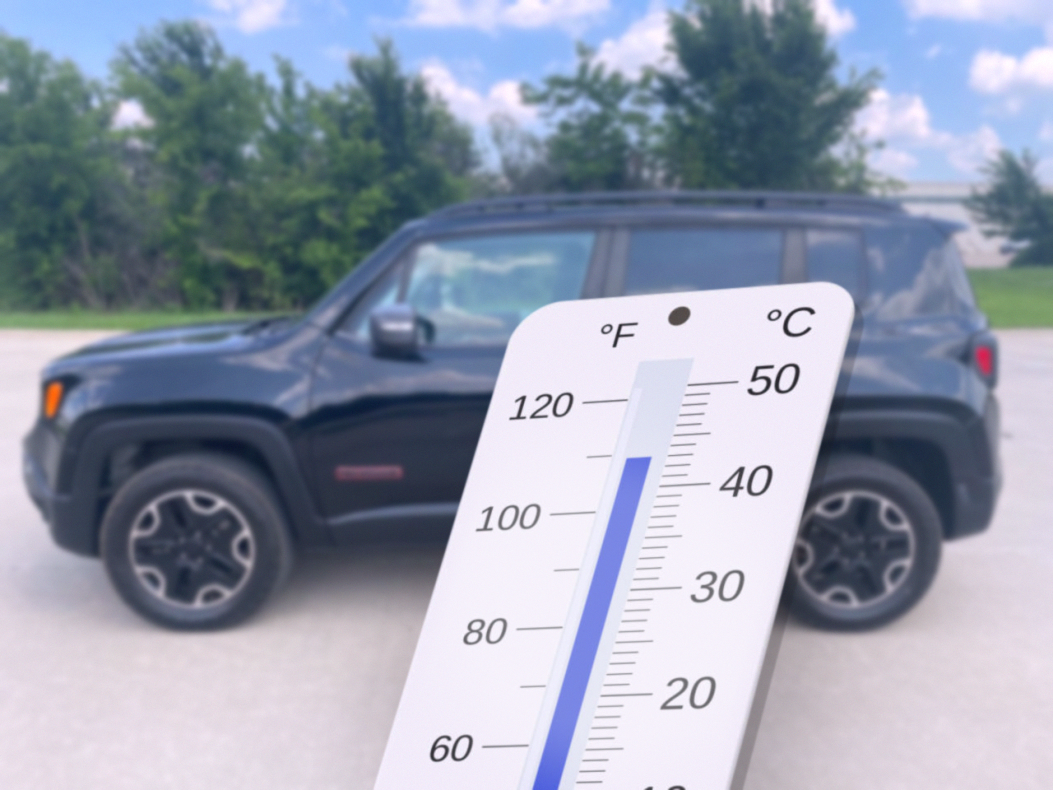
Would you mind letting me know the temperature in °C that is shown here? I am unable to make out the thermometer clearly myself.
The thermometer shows 43 °C
